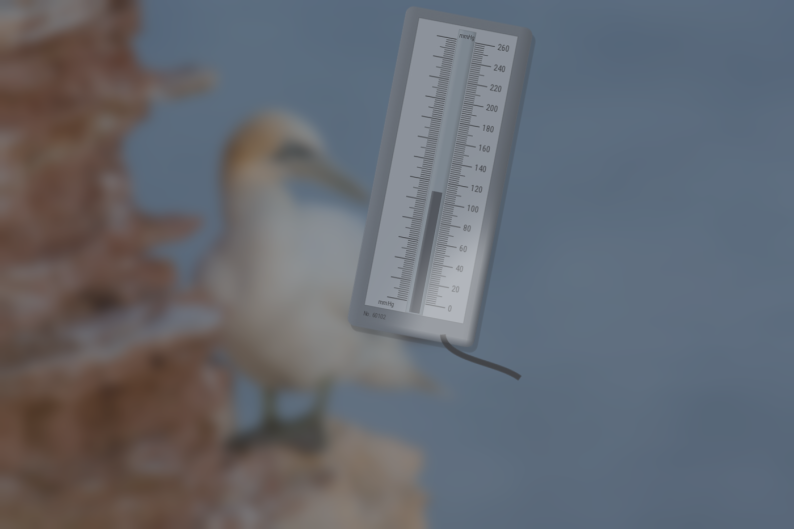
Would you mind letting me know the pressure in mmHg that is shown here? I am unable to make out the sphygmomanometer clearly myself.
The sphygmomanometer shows 110 mmHg
